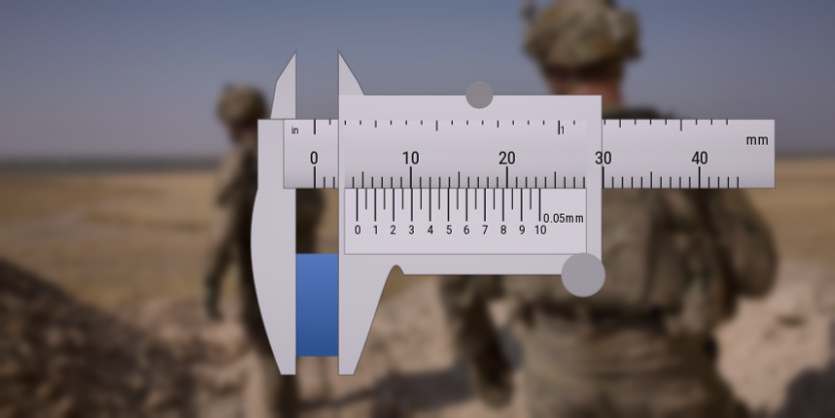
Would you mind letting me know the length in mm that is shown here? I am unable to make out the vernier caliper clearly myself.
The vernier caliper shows 4.4 mm
